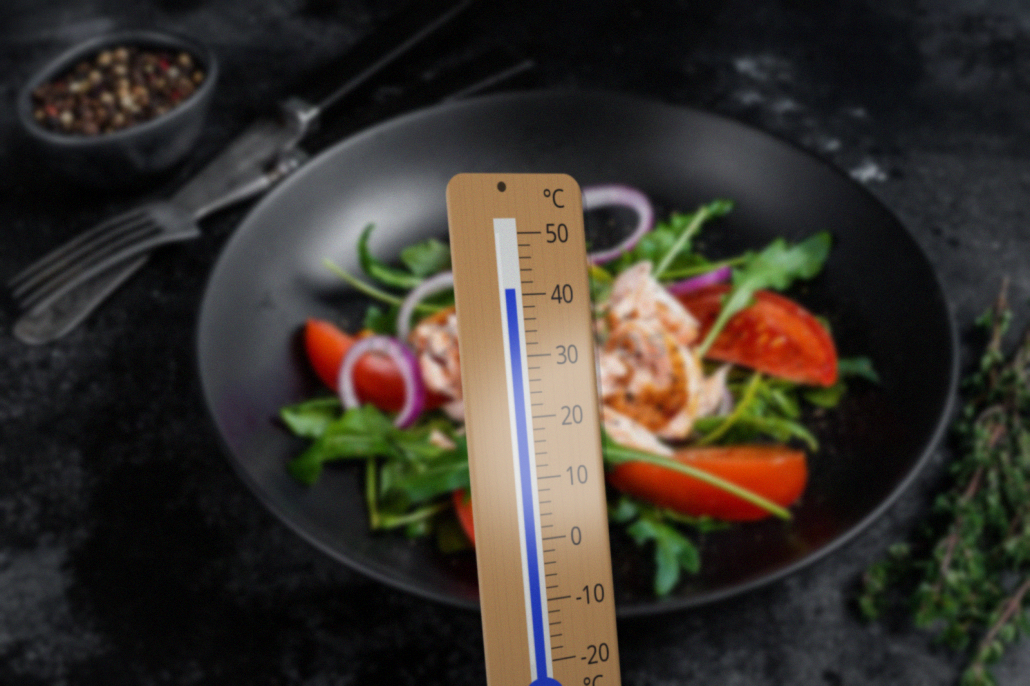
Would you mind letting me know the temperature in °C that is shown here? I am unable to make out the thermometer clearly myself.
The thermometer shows 41 °C
